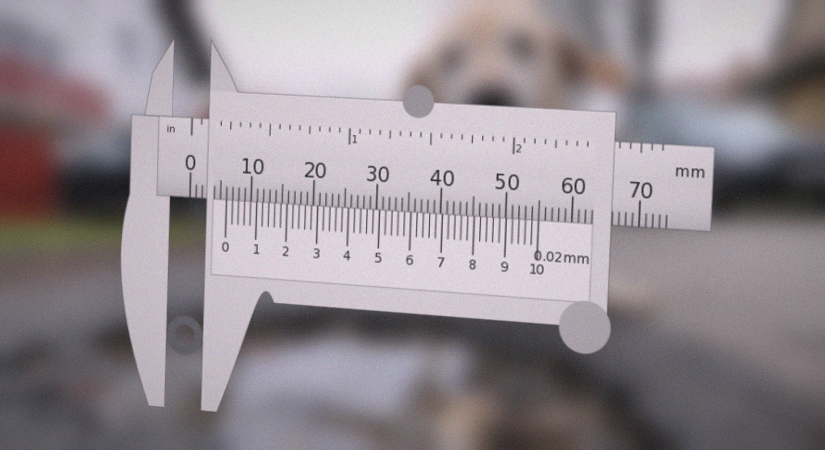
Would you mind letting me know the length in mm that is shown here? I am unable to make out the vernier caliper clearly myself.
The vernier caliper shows 6.0 mm
